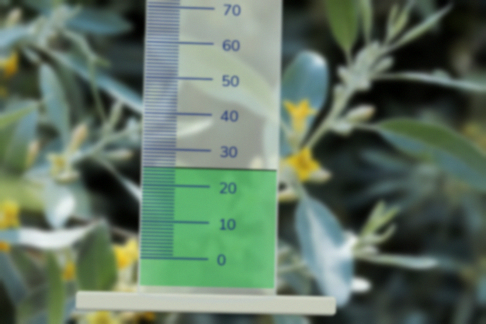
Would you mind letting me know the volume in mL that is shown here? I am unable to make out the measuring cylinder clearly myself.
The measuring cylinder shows 25 mL
